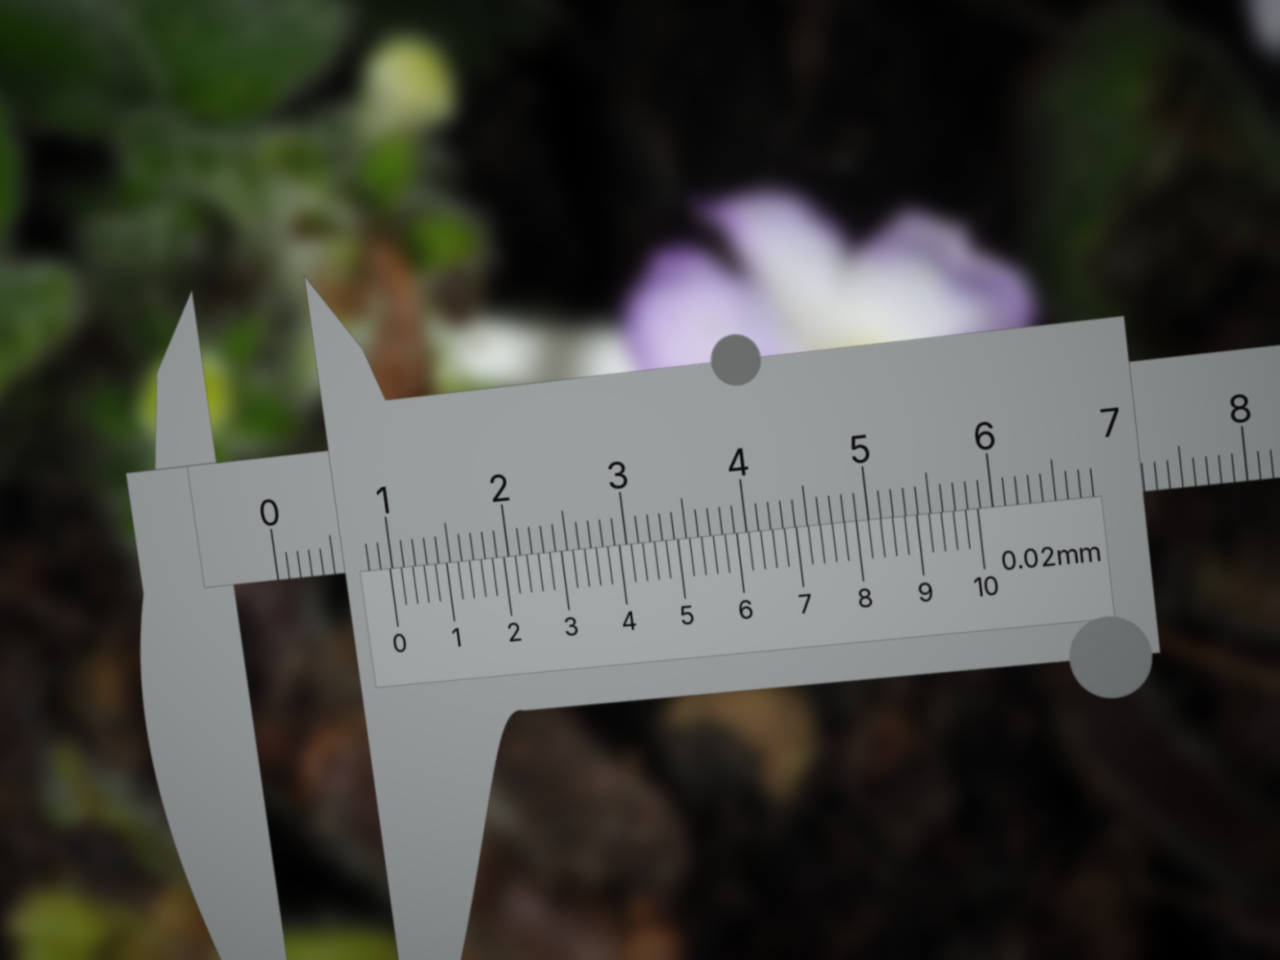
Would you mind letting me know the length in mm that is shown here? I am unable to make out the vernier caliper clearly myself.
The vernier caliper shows 9.8 mm
